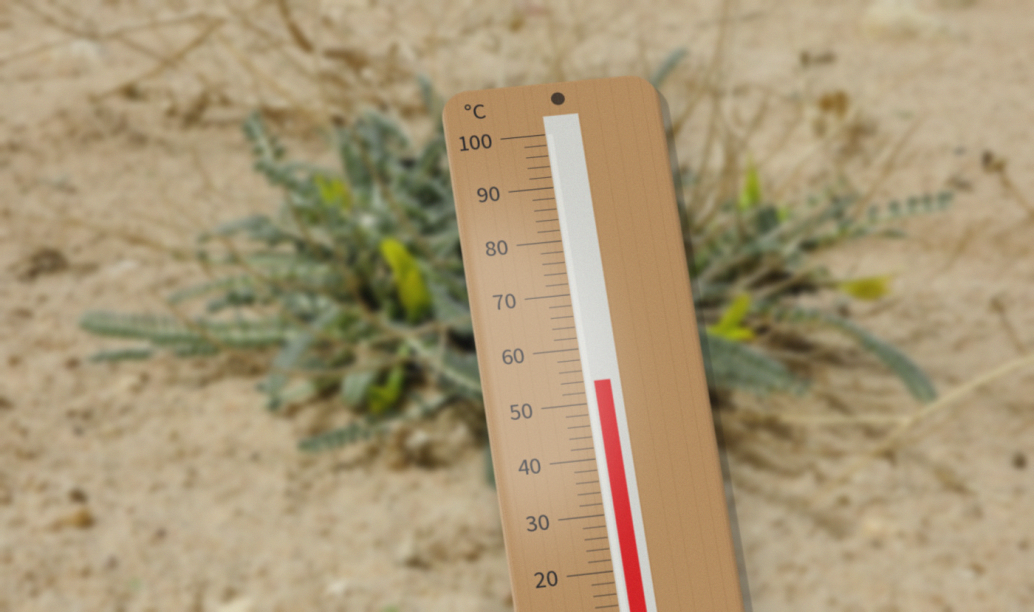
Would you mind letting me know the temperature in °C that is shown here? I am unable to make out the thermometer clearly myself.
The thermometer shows 54 °C
